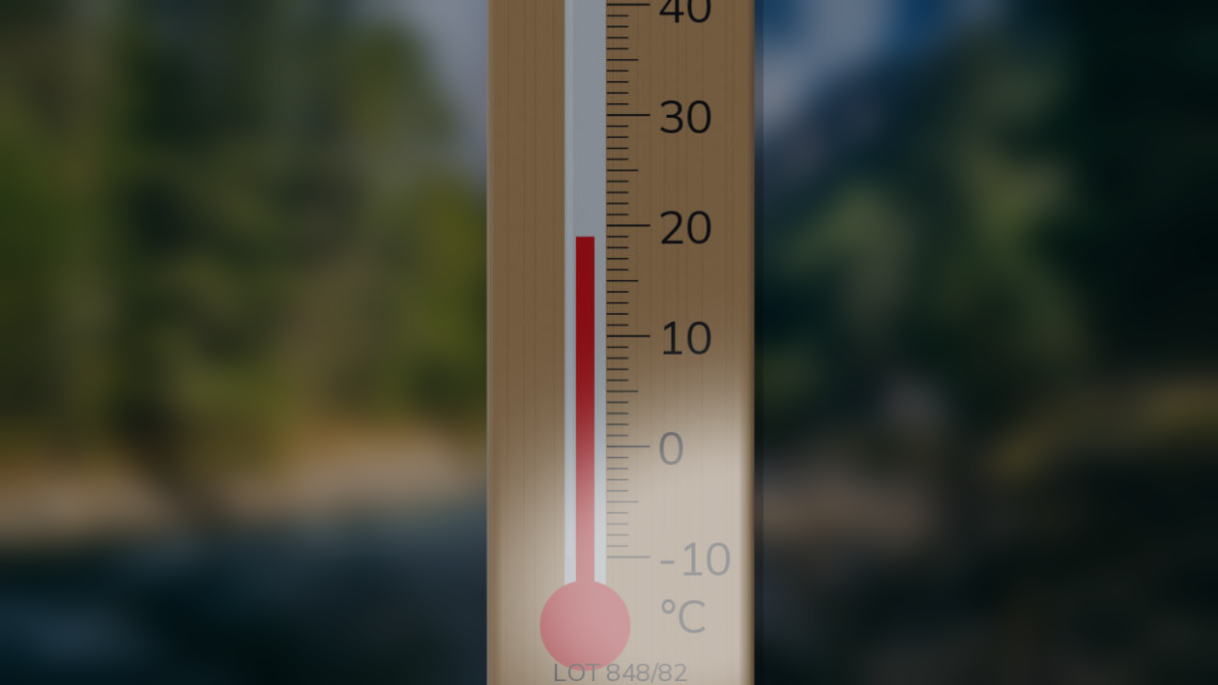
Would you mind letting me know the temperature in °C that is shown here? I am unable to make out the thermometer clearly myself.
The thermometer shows 19 °C
